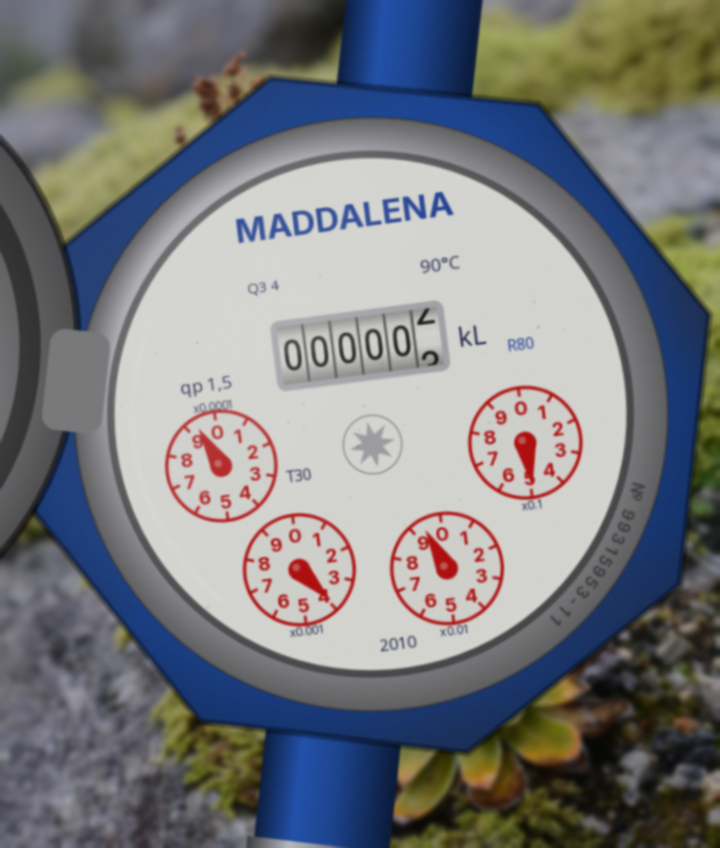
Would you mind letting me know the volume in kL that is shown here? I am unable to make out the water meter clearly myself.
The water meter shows 2.4939 kL
